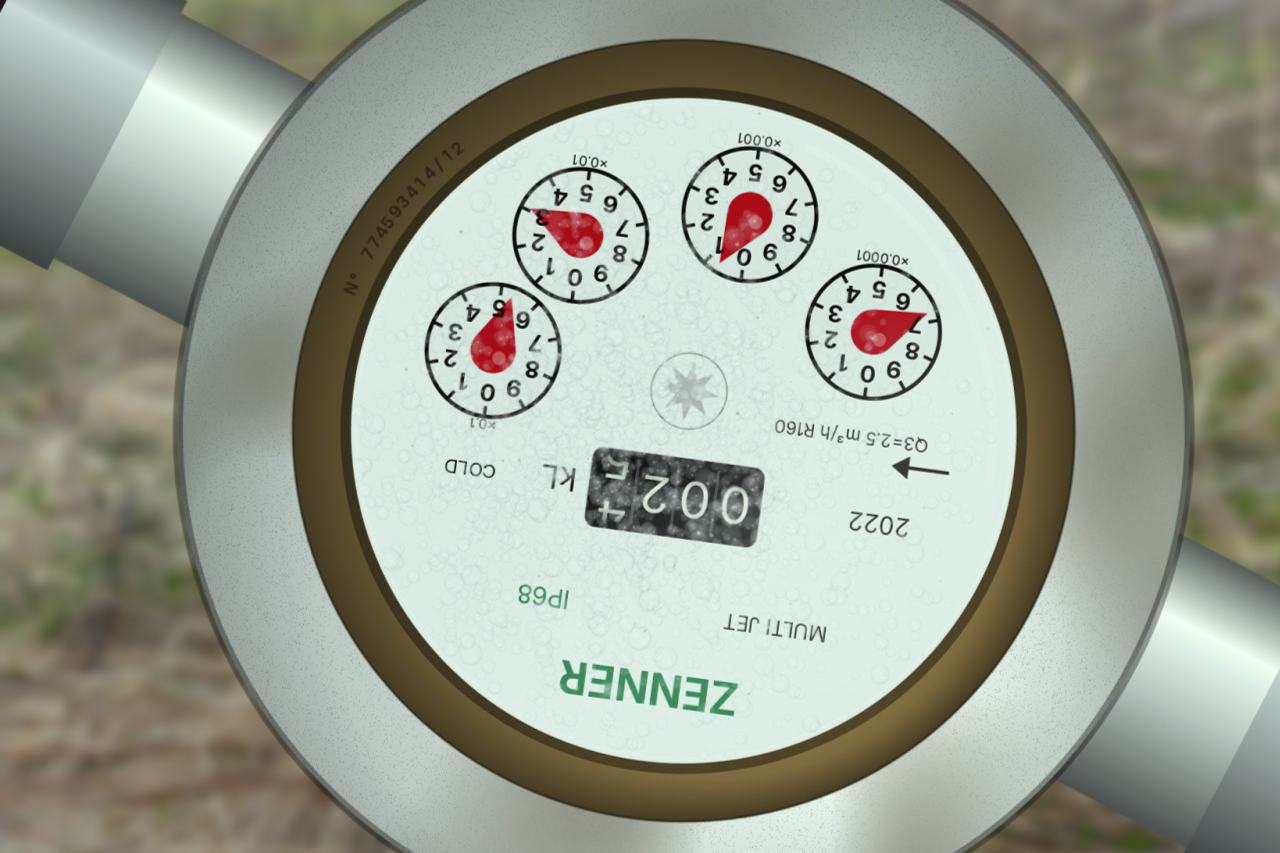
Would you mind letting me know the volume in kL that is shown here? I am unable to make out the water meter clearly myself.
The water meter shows 24.5306 kL
